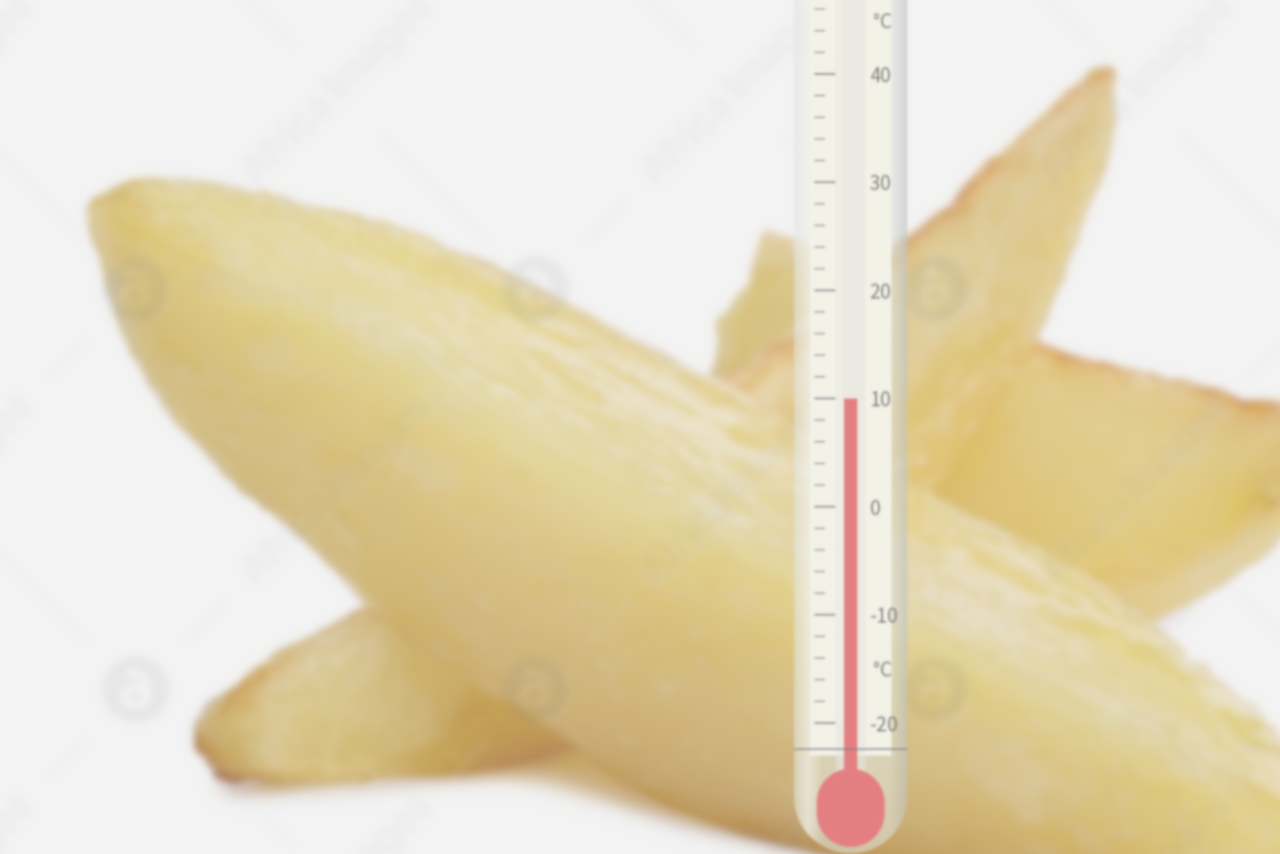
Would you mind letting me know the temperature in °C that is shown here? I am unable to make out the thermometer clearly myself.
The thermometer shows 10 °C
